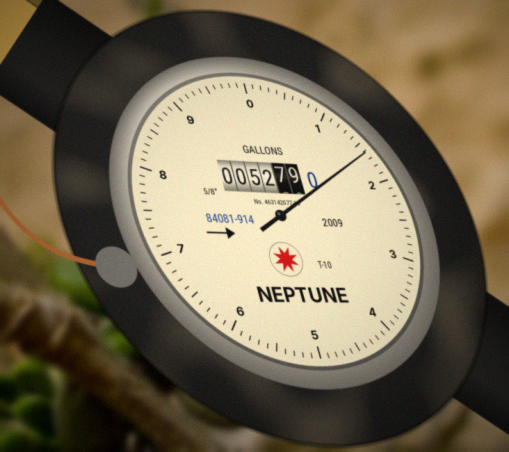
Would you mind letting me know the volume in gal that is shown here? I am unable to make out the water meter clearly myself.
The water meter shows 52791.6 gal
